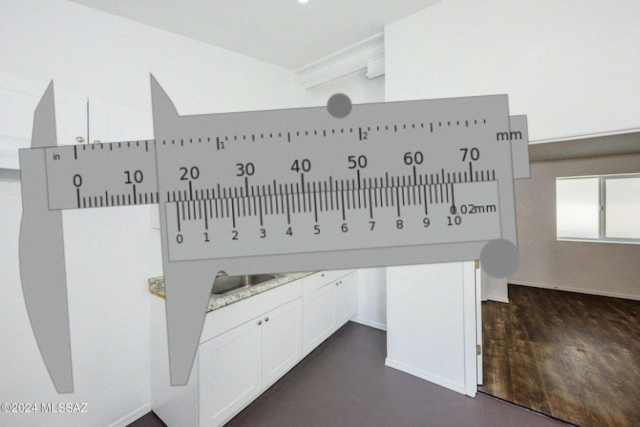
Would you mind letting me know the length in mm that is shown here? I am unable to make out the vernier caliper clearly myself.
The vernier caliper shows 17.5 mm
